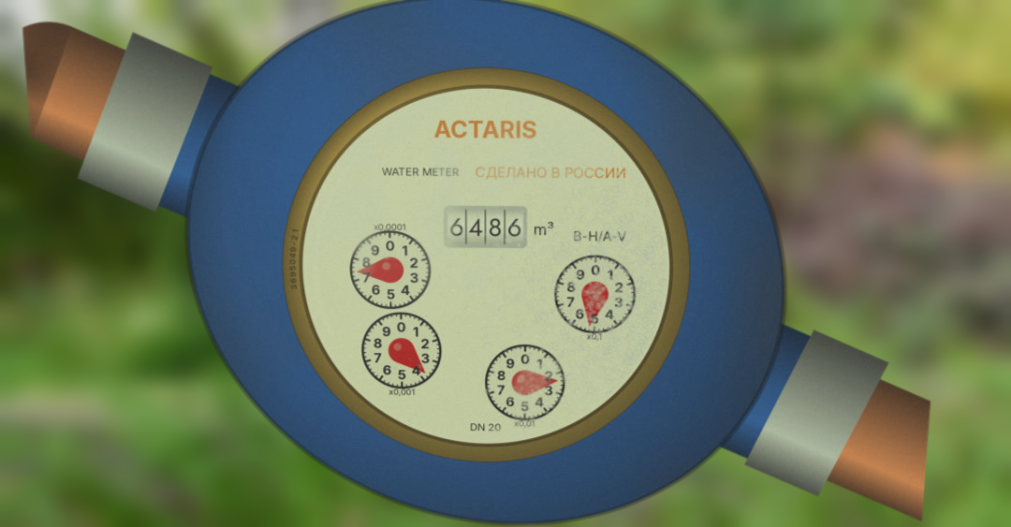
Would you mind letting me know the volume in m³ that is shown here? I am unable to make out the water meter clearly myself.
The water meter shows 6486.5237 m³
